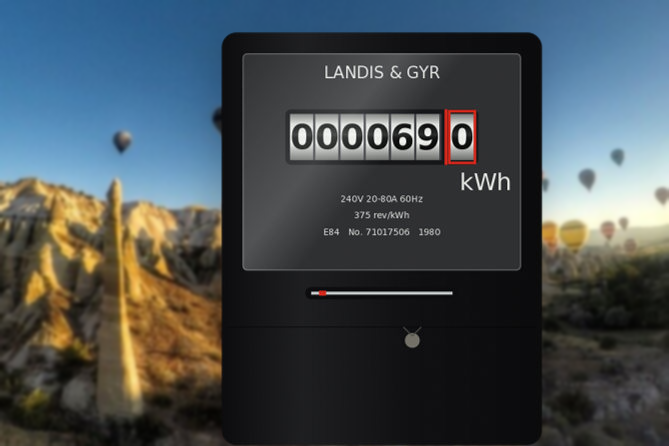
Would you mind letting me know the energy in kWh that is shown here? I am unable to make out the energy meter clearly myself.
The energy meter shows 69.0 kWh
